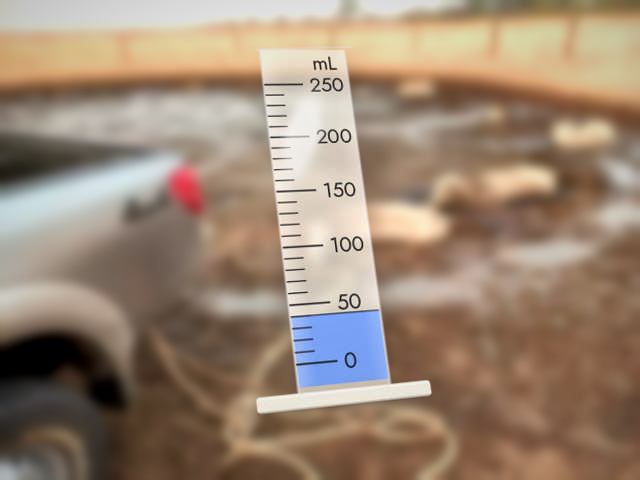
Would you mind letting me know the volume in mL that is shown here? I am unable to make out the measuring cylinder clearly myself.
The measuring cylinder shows 40 mL
